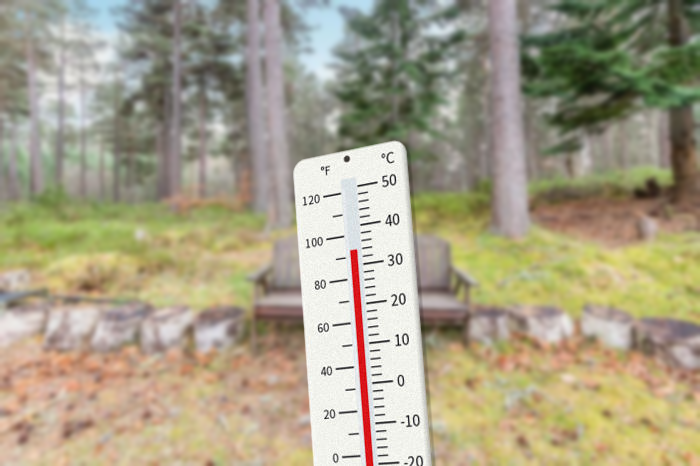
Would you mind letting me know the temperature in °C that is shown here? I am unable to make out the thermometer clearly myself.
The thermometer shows 34 °C
